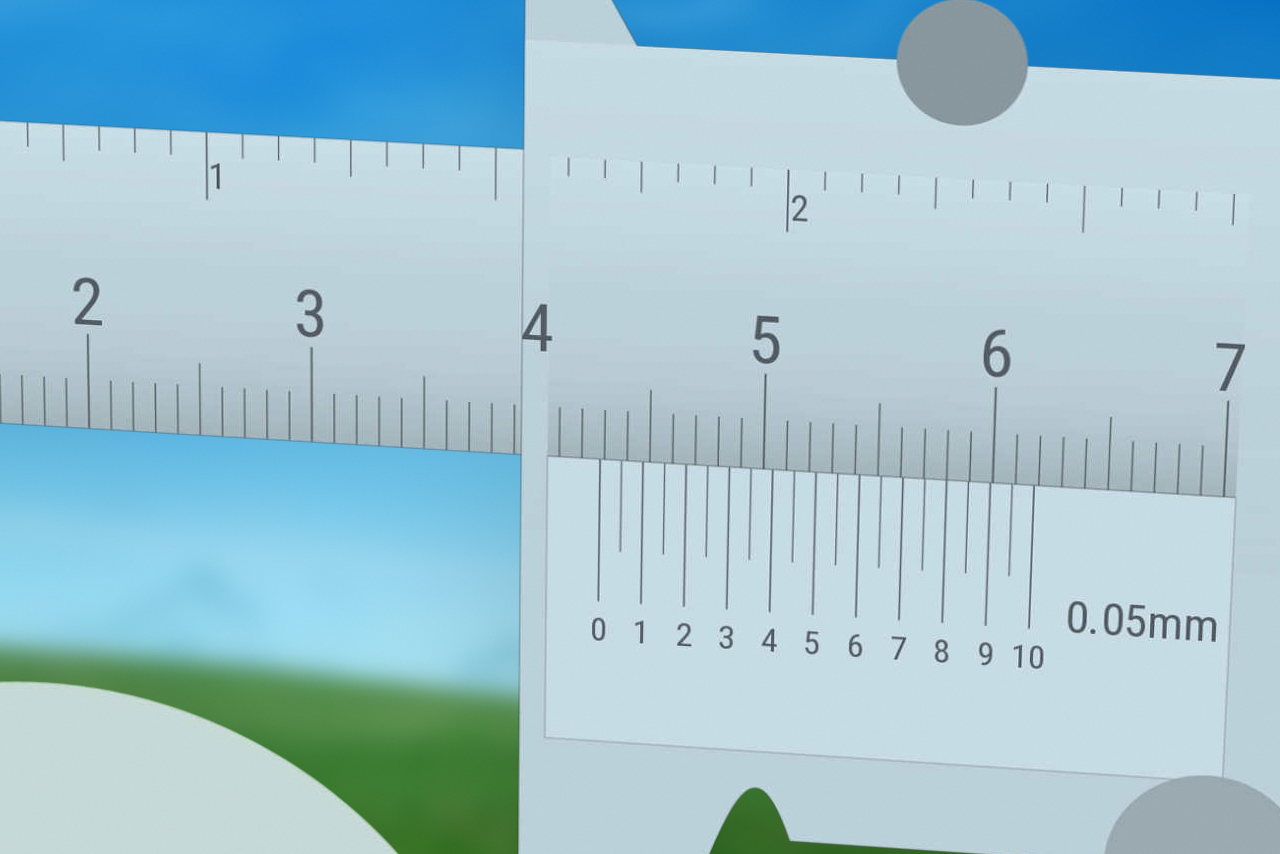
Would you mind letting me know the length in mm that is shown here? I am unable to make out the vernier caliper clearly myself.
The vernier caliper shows 42.8 mm
